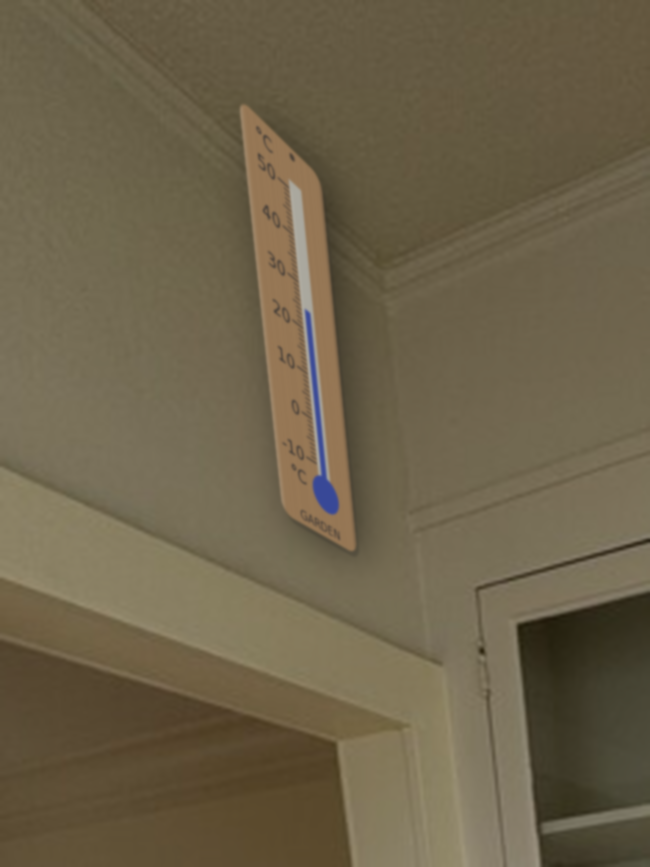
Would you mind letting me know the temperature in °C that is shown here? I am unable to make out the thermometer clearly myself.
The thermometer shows 25 °C
